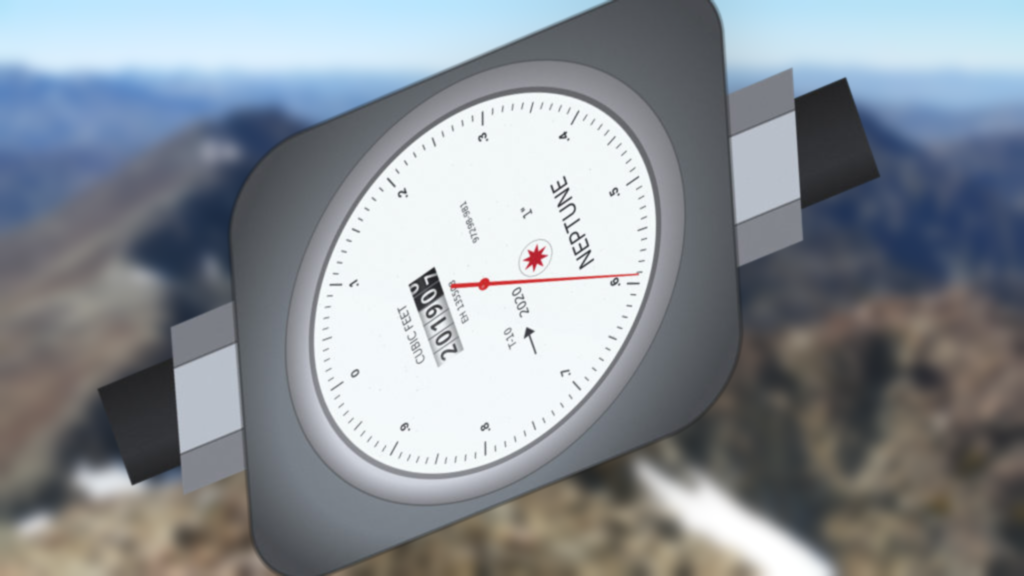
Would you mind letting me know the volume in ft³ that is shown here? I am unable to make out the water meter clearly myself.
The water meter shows 201906.59 ft³
